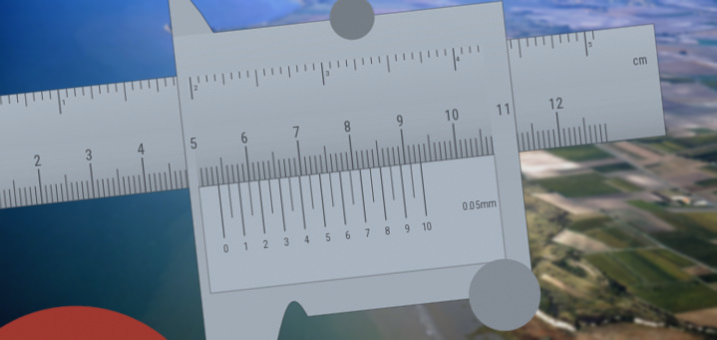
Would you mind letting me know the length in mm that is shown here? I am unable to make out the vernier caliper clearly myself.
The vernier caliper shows 54.0 mm
